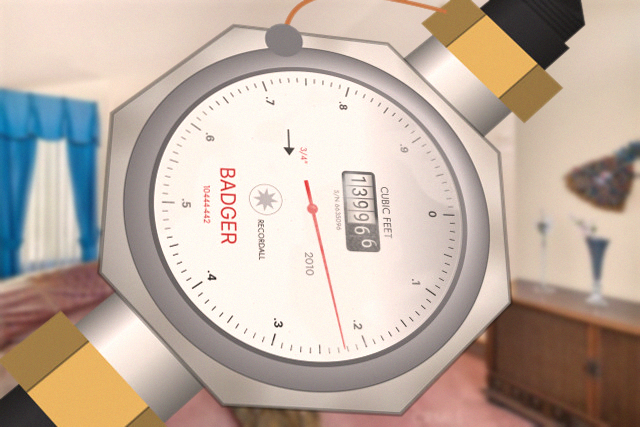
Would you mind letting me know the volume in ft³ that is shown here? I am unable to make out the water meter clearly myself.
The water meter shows 139966.22 ft³
